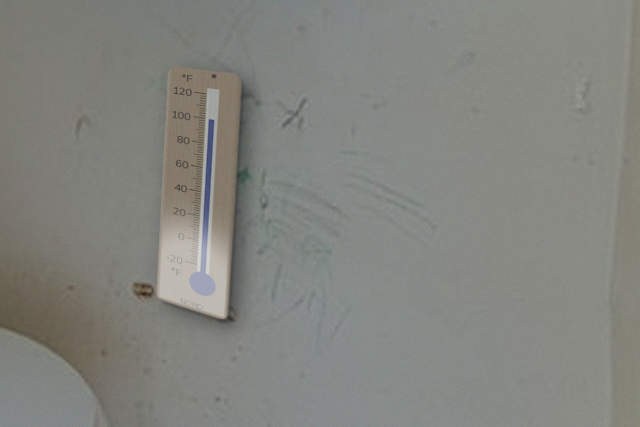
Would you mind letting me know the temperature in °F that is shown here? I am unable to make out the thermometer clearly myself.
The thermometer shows 100 °F
